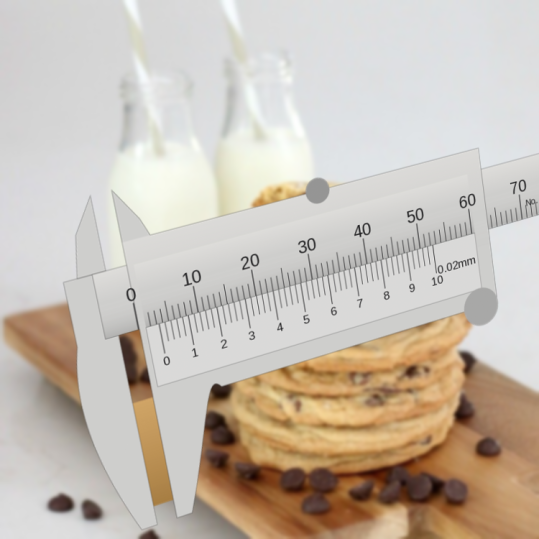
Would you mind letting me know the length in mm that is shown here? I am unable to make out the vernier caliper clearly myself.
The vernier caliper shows 3.4 mm
